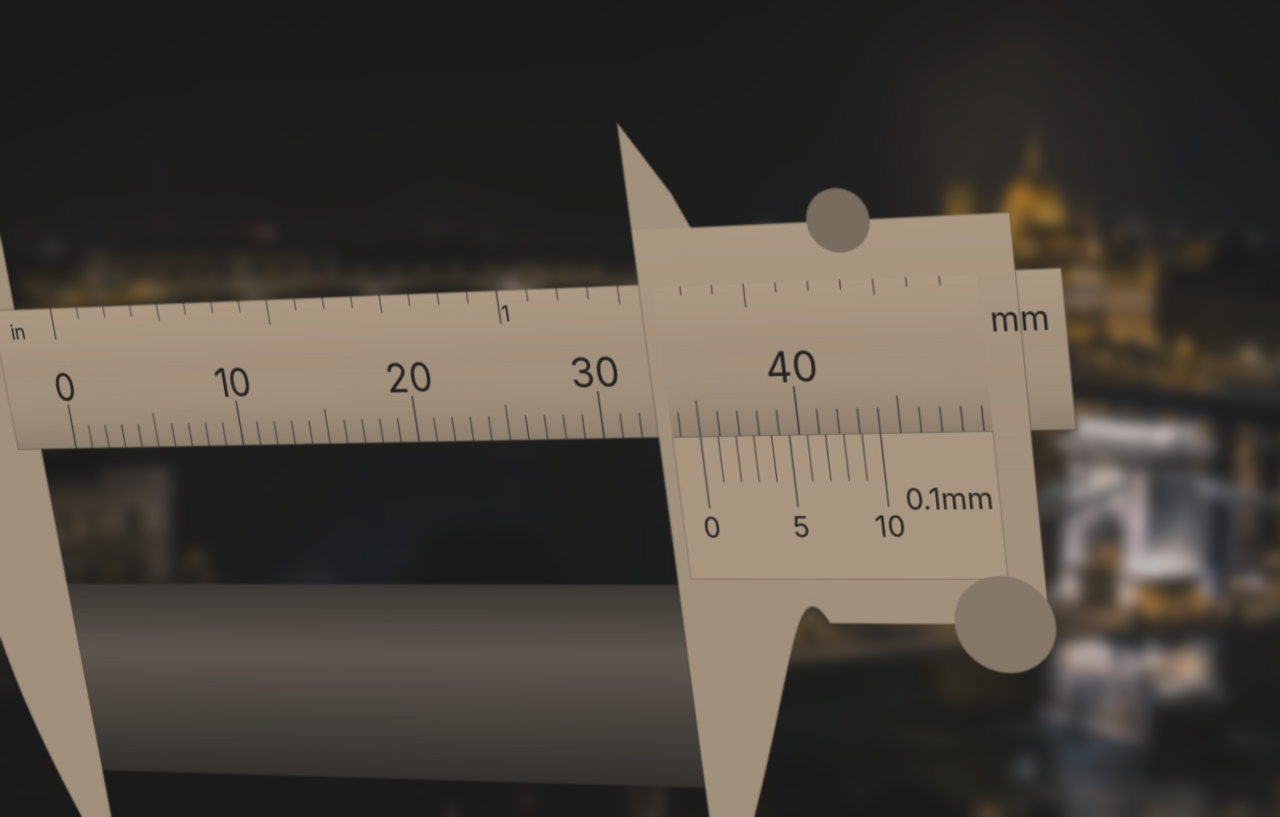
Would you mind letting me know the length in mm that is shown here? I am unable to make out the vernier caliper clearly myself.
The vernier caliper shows 35.0 mm
